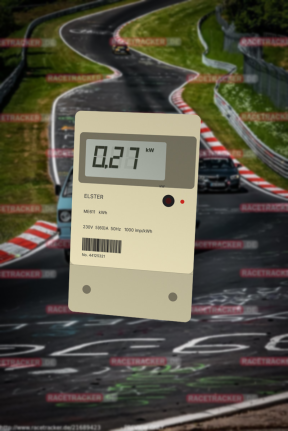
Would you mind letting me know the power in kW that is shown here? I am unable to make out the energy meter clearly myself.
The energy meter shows 0.27 kW
